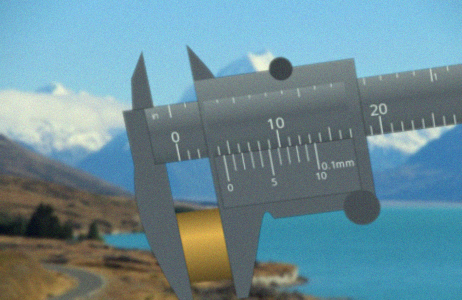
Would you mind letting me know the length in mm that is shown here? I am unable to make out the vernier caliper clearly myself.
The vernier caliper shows 4.4 mm
